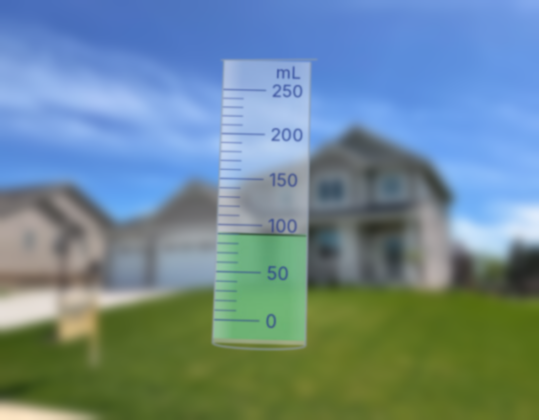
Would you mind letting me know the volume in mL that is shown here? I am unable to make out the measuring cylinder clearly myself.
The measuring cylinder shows 90 mL
